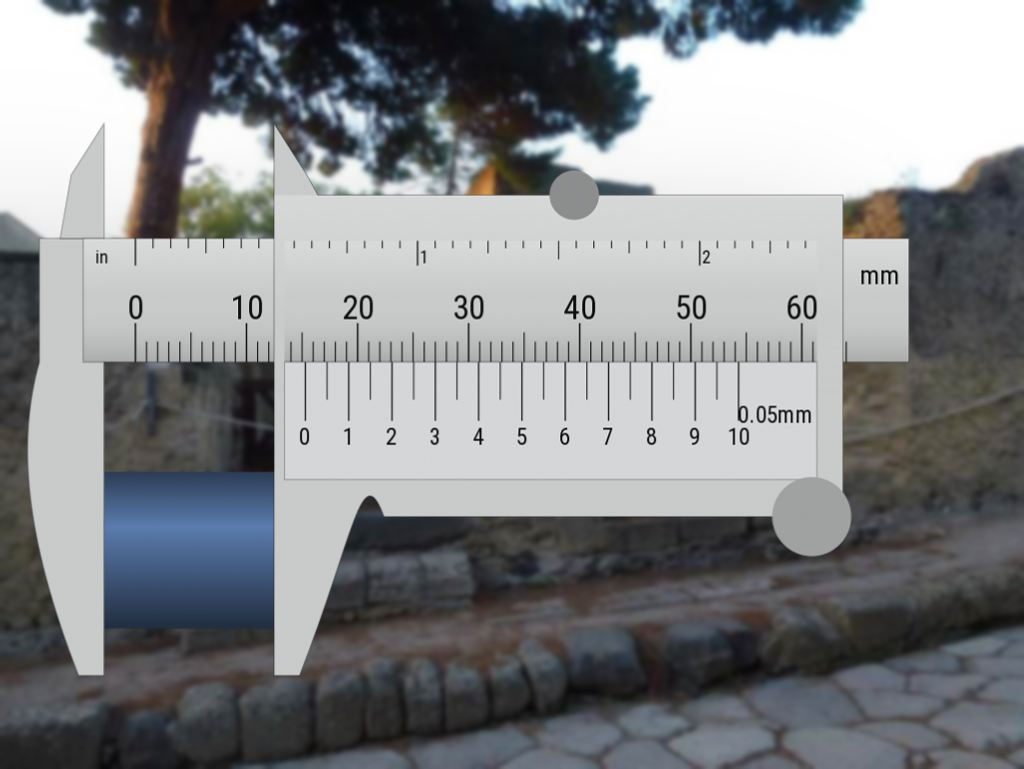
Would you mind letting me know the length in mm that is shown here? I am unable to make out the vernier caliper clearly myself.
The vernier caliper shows 15.3 mm
